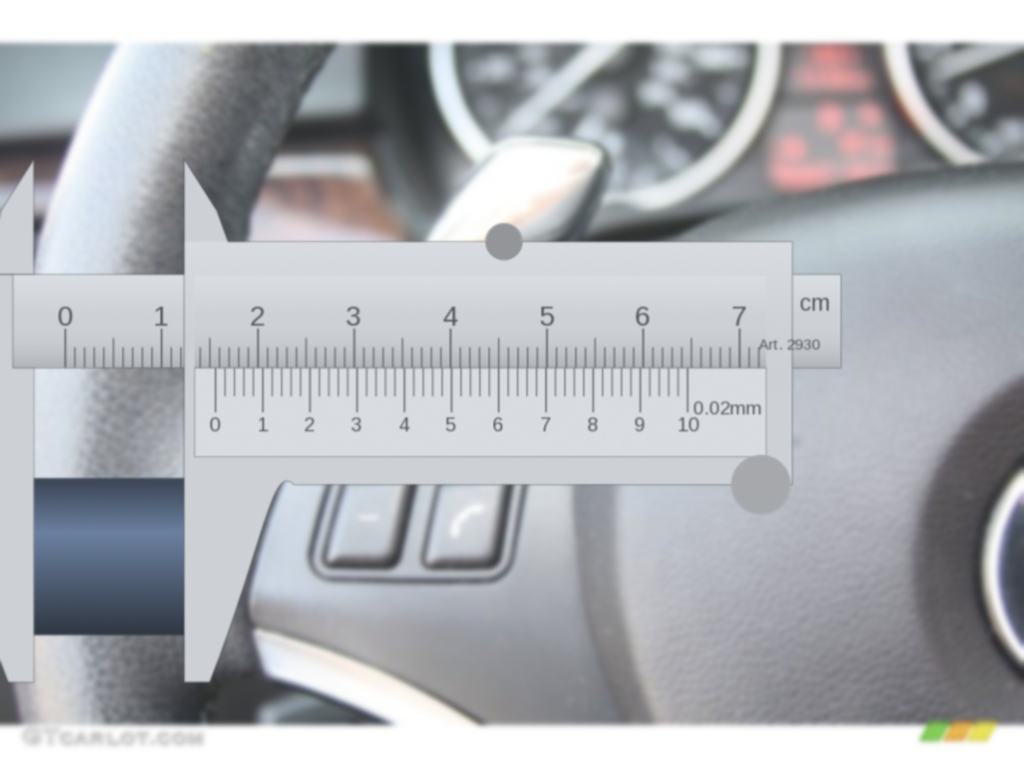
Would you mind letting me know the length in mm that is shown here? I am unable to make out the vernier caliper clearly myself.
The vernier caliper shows 15.6 mm
